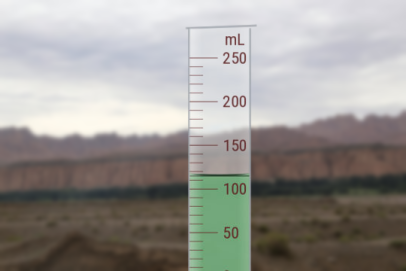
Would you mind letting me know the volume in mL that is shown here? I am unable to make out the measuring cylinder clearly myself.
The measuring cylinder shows 115 mL
